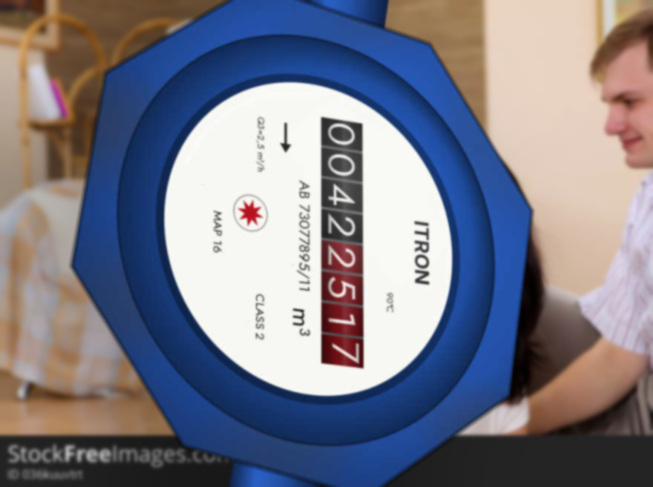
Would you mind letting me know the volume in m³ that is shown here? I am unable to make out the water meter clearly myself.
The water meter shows 42.2517 m³
